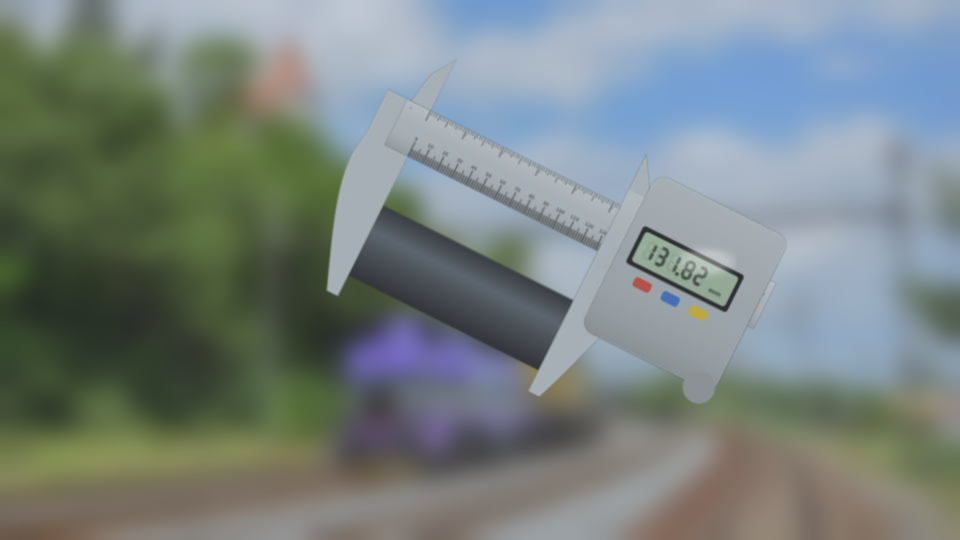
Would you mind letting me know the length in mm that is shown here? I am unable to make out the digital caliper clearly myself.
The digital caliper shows 131.82 mm
